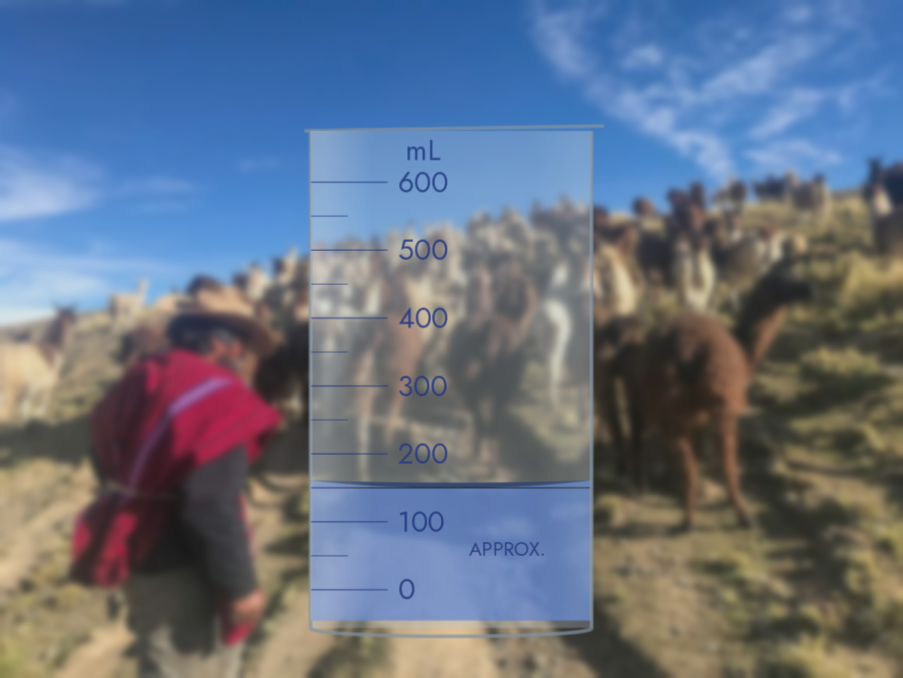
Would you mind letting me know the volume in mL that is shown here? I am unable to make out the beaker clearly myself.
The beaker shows 150 mL
